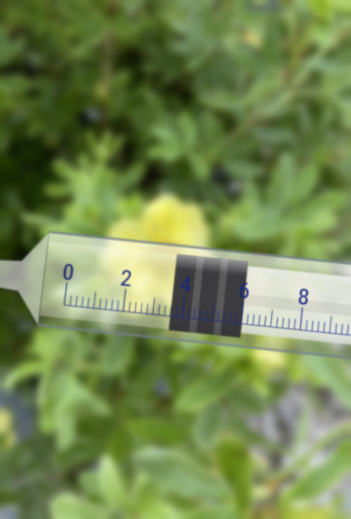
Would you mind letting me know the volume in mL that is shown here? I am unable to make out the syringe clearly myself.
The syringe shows 3.6 mL
